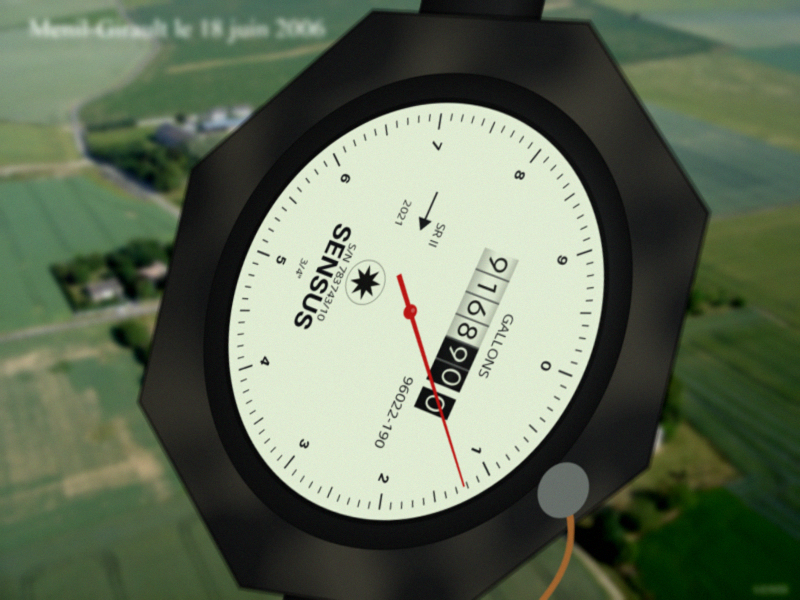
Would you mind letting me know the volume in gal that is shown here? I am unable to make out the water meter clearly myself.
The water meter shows 9168901.2 gal
